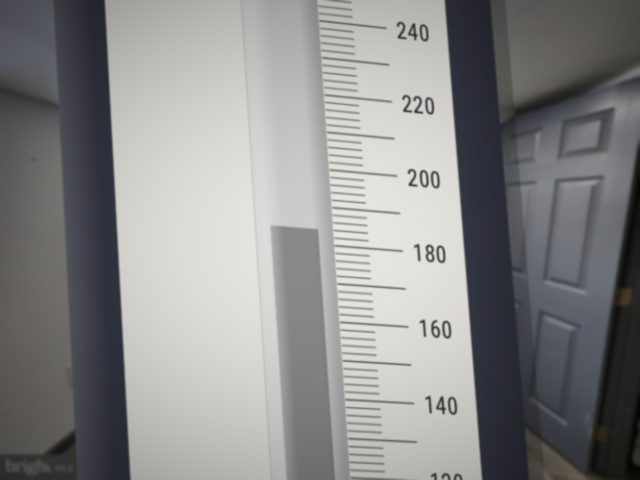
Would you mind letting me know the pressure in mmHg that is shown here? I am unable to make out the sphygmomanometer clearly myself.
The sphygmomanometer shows 184 mmHg
